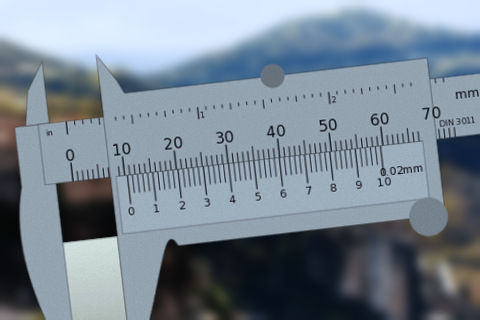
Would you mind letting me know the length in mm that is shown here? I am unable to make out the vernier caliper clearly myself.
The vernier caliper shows 10.5 mm
